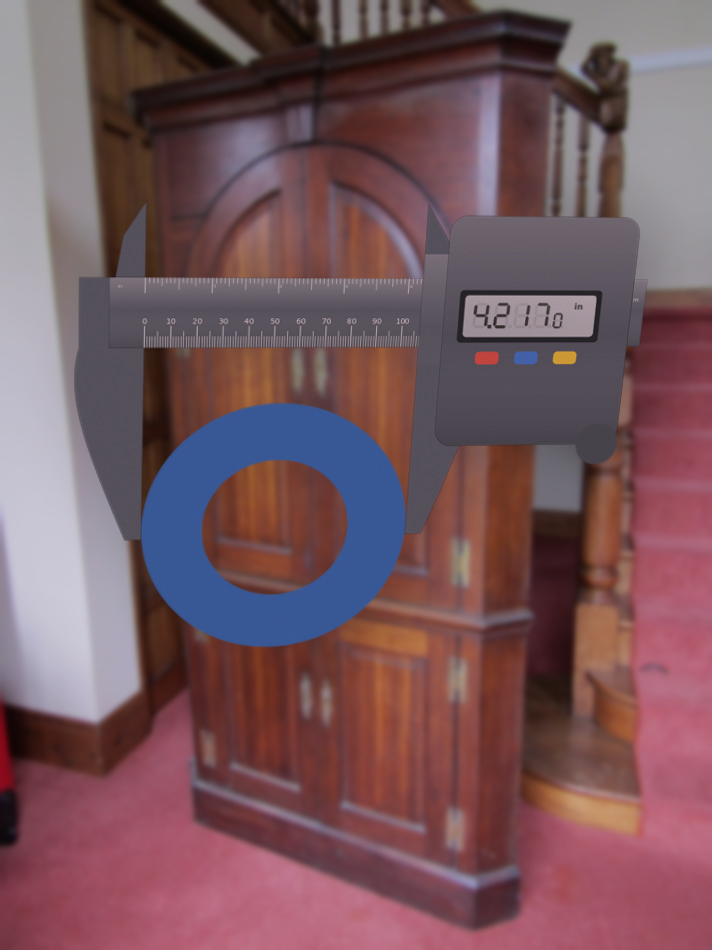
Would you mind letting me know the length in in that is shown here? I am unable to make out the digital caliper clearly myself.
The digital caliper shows 4.2170 in
